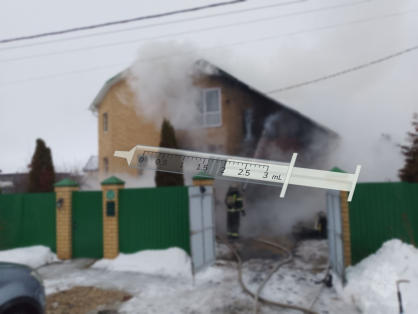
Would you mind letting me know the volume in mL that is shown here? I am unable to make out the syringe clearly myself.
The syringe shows 1.6 mL
